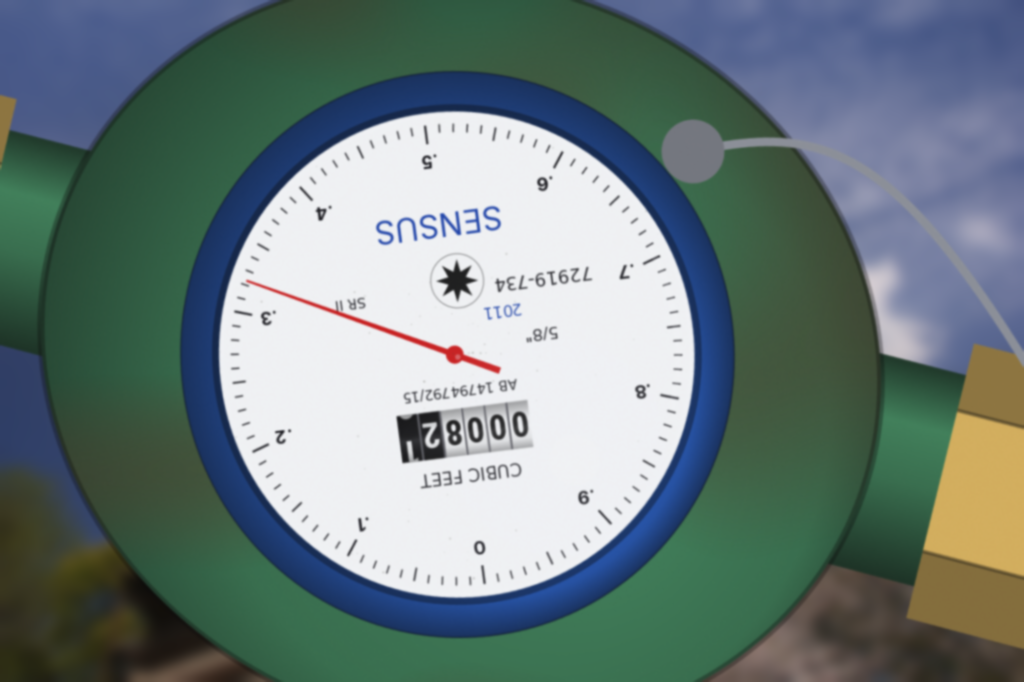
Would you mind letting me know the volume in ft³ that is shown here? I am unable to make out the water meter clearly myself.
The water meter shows 821.32 ft³
